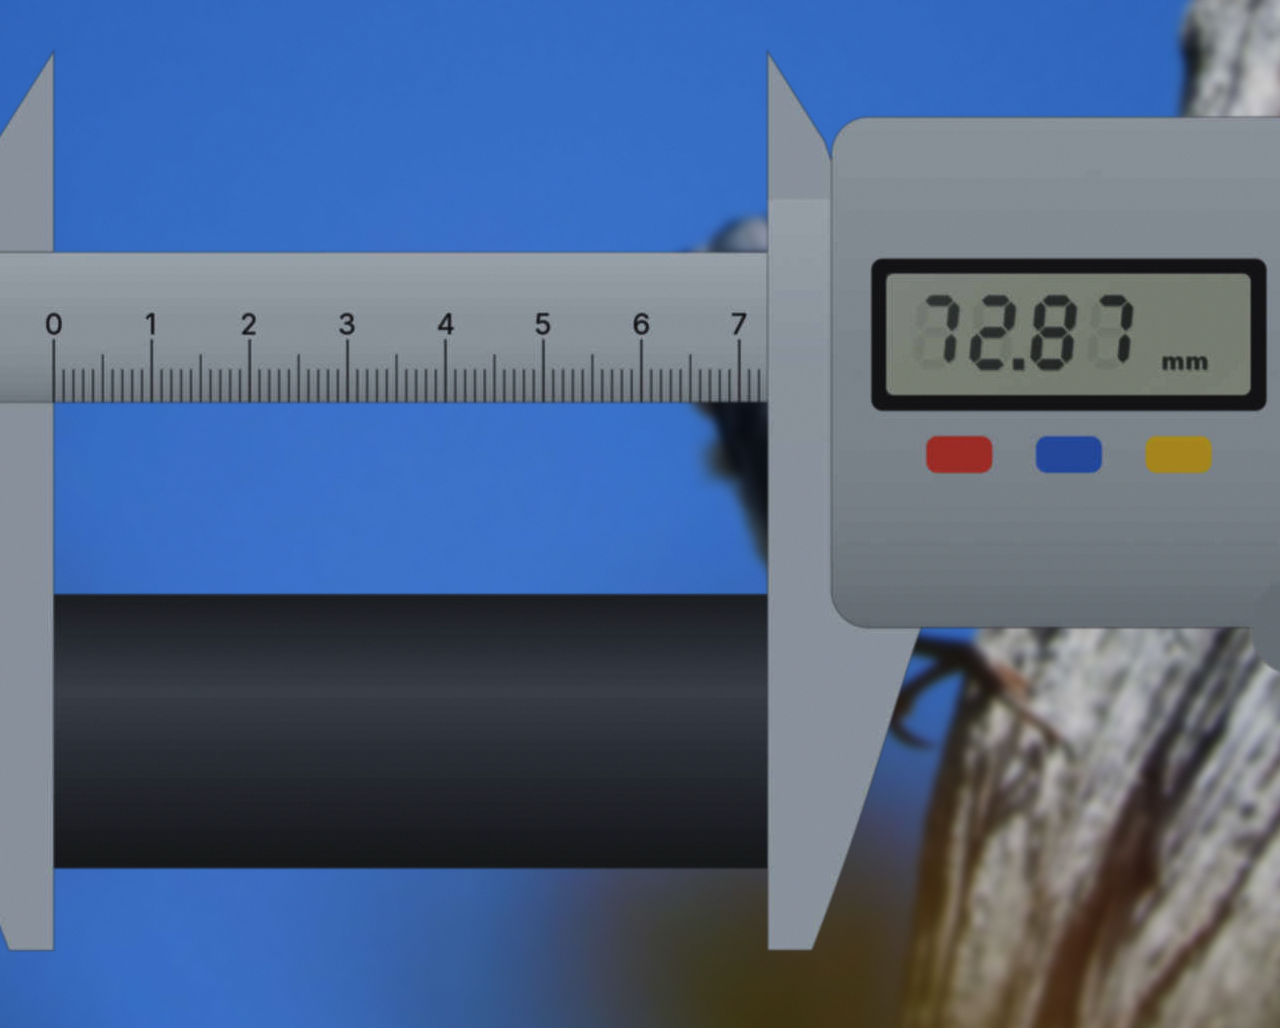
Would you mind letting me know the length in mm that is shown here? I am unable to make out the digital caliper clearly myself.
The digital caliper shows 72.87 mm
